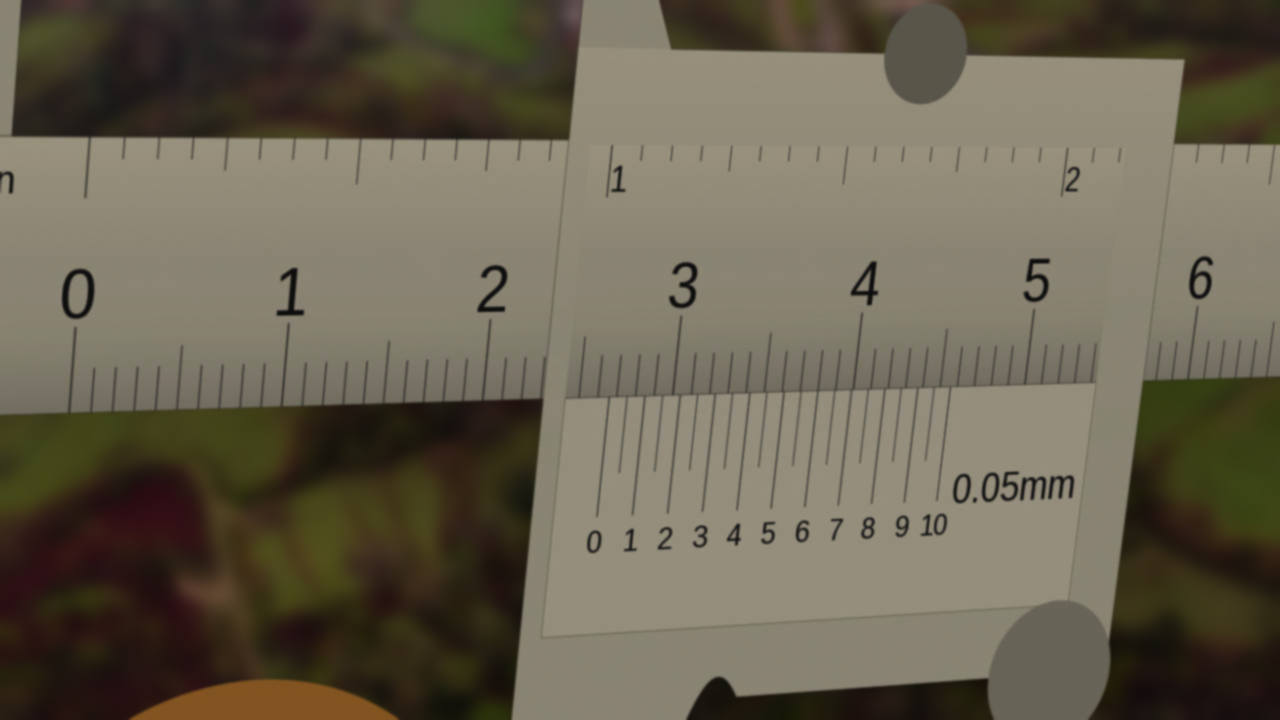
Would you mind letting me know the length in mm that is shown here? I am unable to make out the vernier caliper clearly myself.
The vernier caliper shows 26.6 mm
